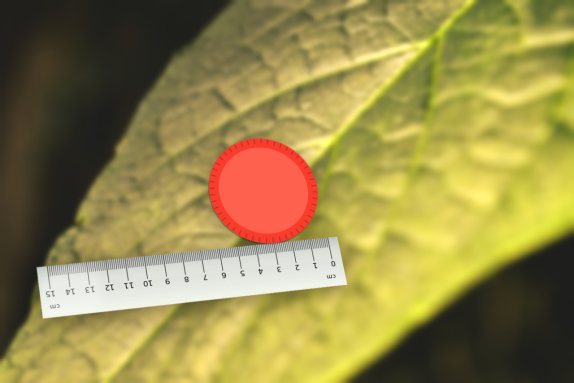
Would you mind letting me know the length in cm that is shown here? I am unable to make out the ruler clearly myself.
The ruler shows 6 cm
